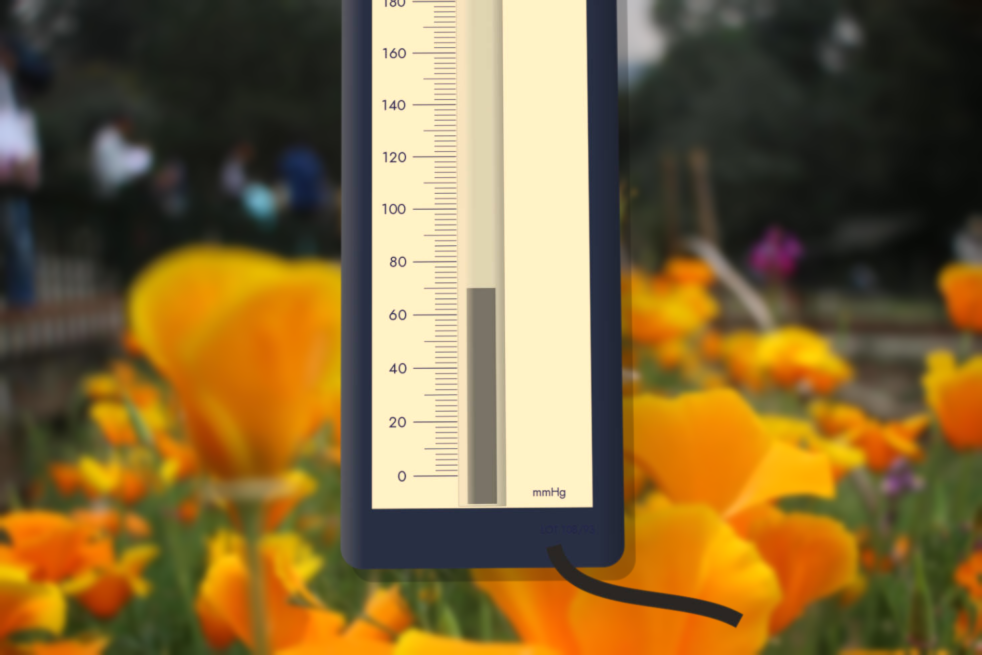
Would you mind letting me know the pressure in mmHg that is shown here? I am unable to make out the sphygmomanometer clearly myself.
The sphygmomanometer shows 70 mmHg
